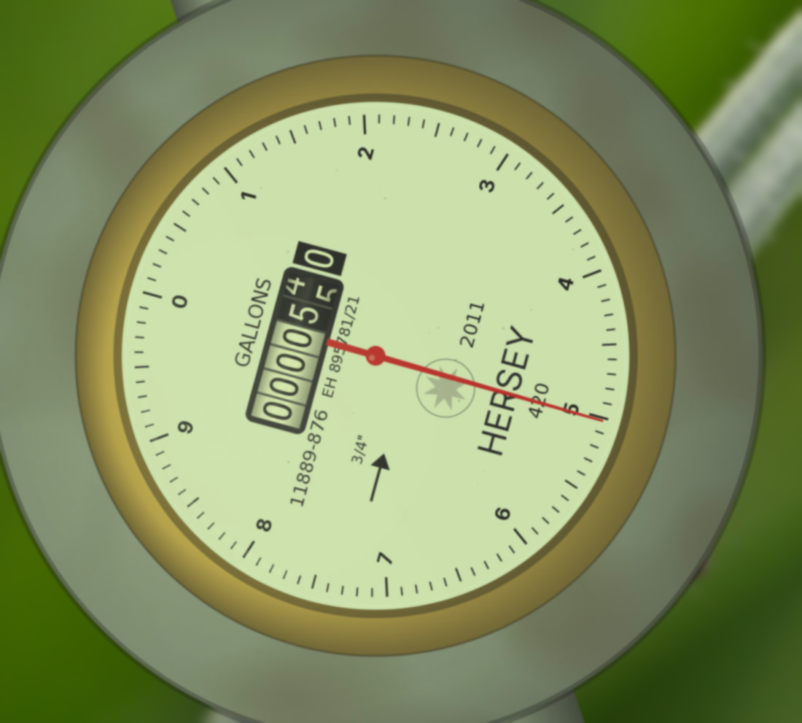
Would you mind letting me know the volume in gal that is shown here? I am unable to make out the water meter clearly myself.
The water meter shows 545.0 gal
